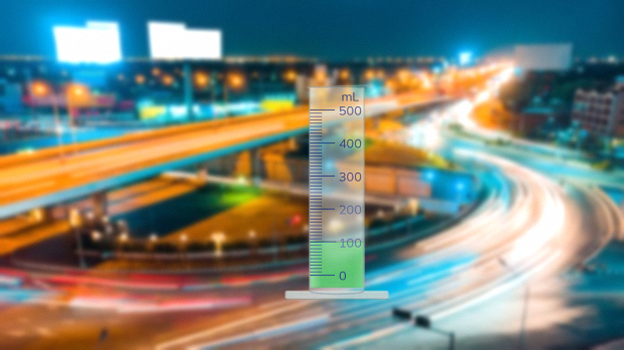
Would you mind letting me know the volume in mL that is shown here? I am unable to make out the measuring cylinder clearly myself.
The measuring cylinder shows 100 mL
